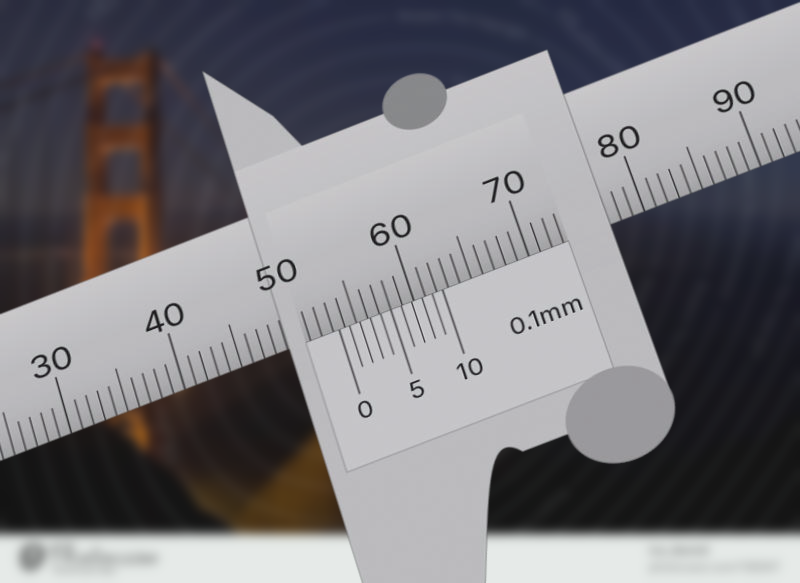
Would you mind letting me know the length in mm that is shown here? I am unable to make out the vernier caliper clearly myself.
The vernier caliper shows 53.5 mm
